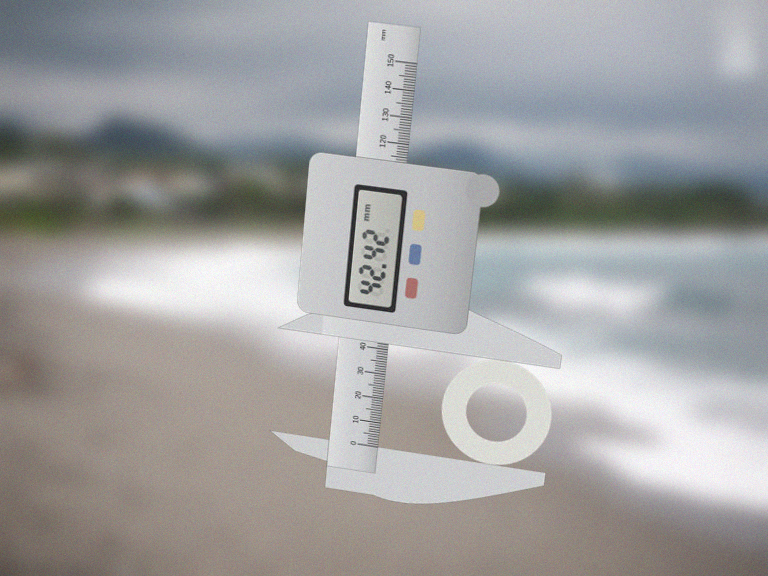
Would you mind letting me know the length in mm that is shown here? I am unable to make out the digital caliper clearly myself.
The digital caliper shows 42.42 mm
